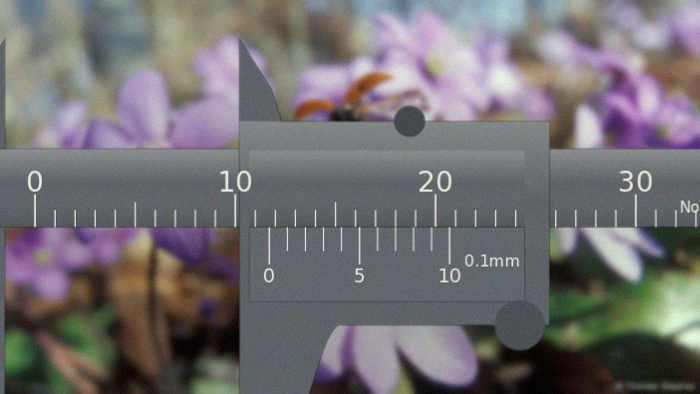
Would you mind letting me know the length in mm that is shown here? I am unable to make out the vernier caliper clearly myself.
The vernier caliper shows 11.7 mm
